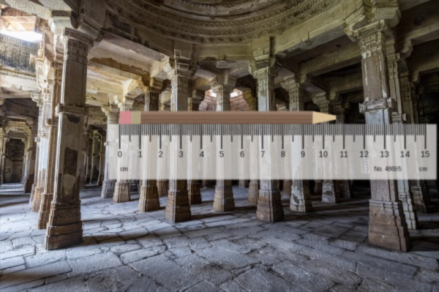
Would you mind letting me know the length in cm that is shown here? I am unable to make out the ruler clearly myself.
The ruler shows 11 cm
